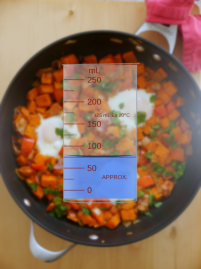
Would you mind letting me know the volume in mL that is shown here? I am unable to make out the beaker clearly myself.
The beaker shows 75 mL
